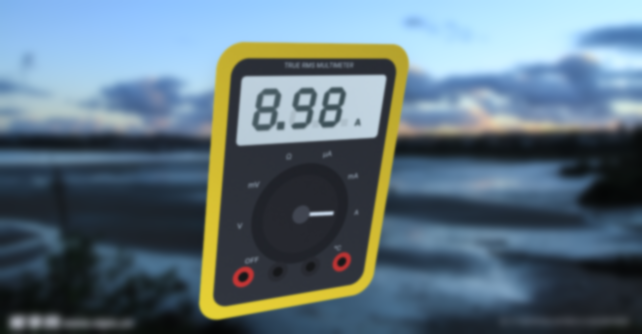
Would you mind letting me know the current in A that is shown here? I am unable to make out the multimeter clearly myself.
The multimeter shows 8.98 A
